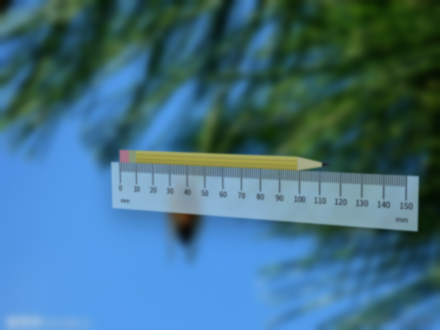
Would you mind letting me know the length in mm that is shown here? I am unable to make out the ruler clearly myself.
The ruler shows 115 mm
